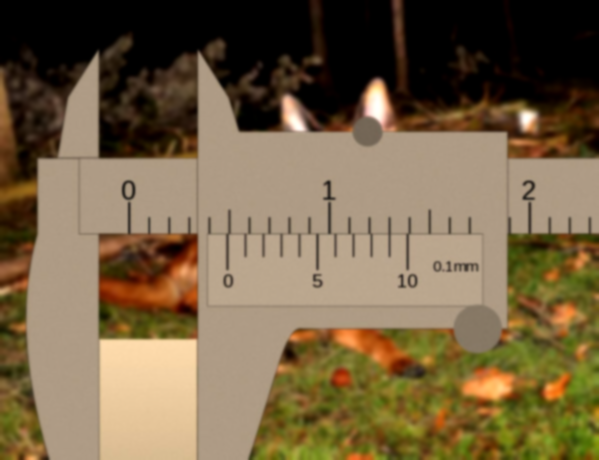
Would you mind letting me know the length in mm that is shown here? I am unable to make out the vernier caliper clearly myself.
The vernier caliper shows 4.9 mm
